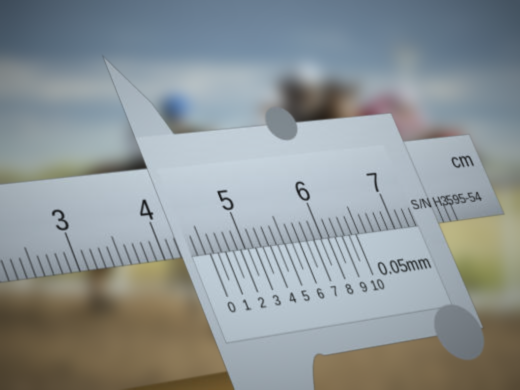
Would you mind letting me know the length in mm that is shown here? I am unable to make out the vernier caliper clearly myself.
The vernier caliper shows 45.6 mm
